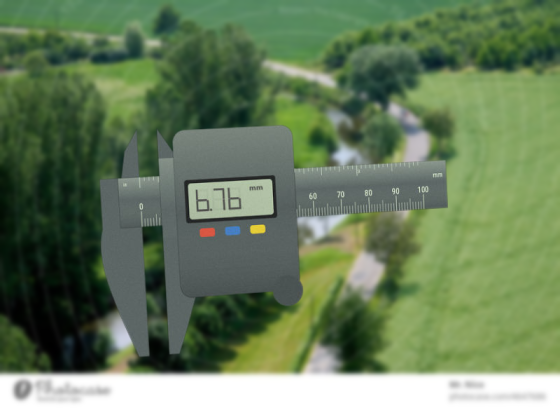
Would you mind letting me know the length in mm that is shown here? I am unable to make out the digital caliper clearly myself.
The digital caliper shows 6.76 mm
